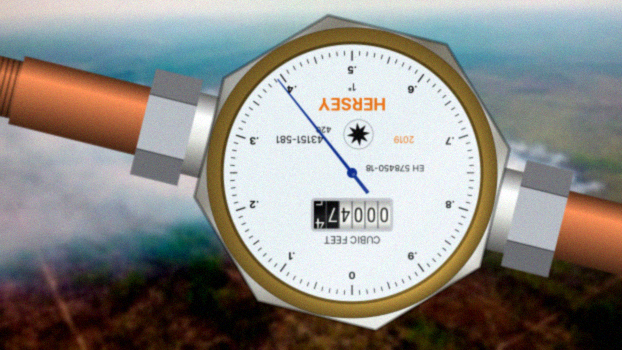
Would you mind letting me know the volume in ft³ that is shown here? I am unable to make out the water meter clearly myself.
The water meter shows 474.39 ft³
